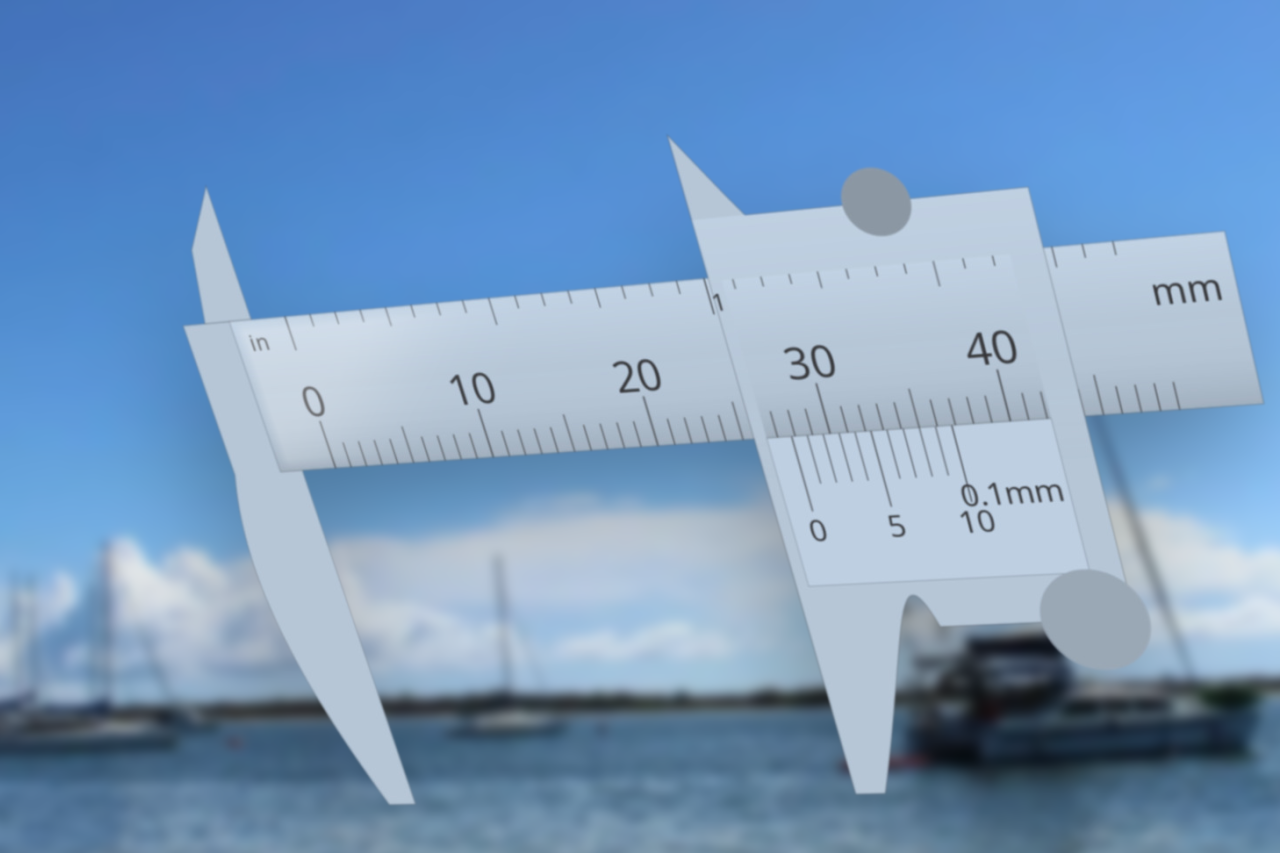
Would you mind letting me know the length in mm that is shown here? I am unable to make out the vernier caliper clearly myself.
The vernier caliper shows 27.8 mm
